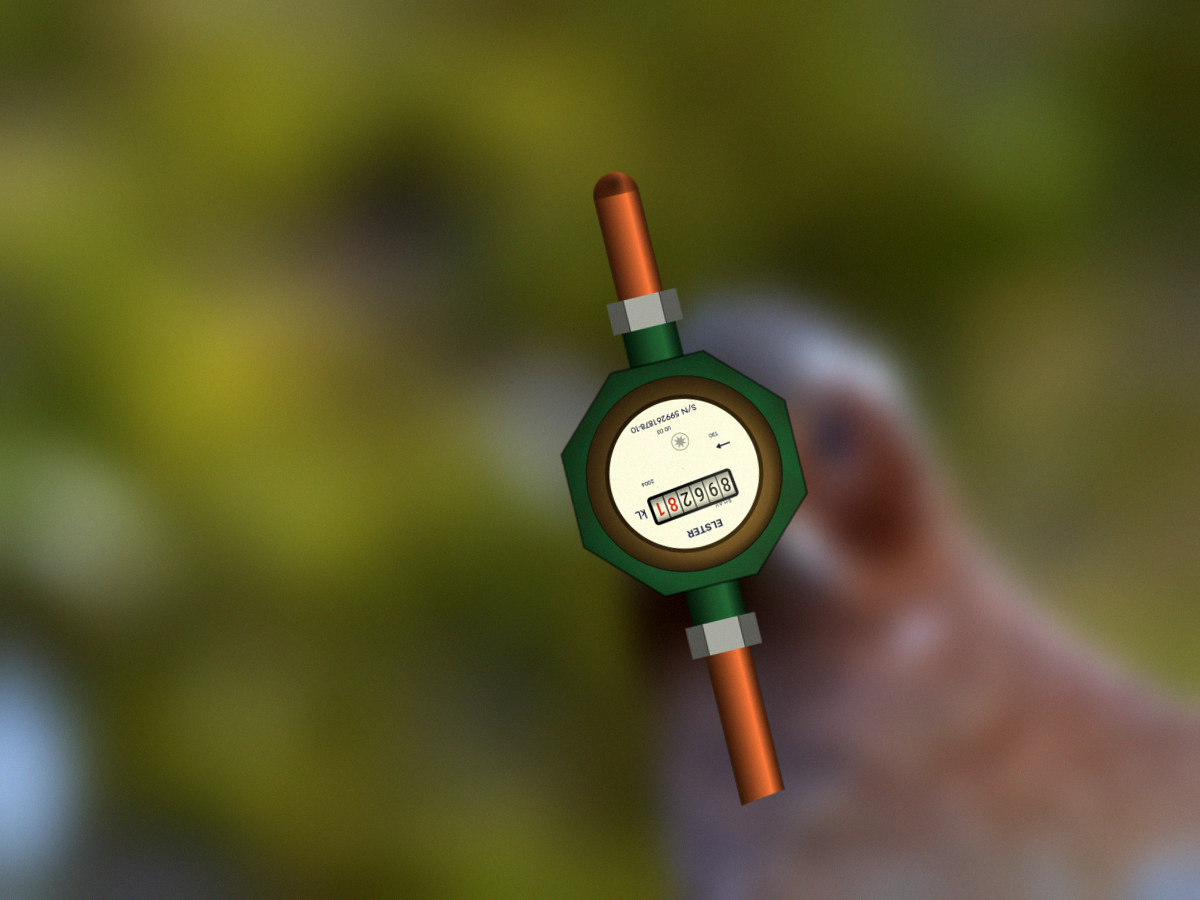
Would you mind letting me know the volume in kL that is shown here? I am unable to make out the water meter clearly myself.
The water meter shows 8962.81 kL
